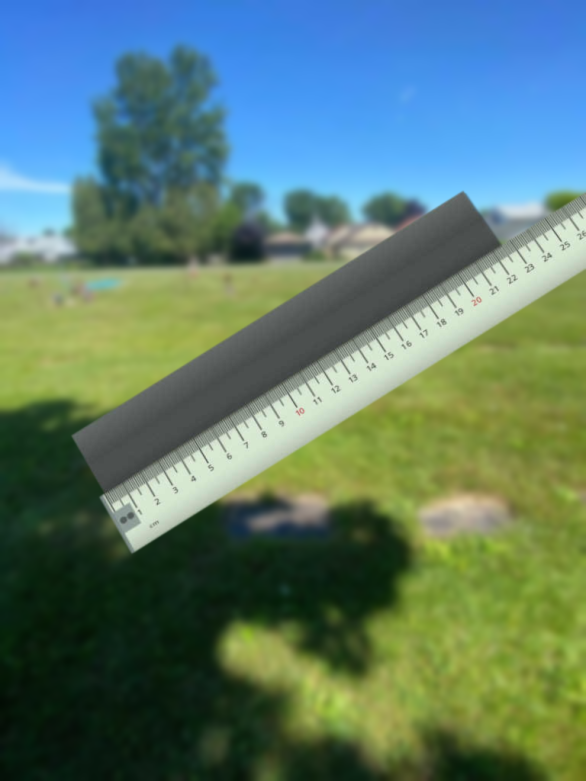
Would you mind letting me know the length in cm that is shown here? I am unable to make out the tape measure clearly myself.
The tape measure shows 22.5 cm
